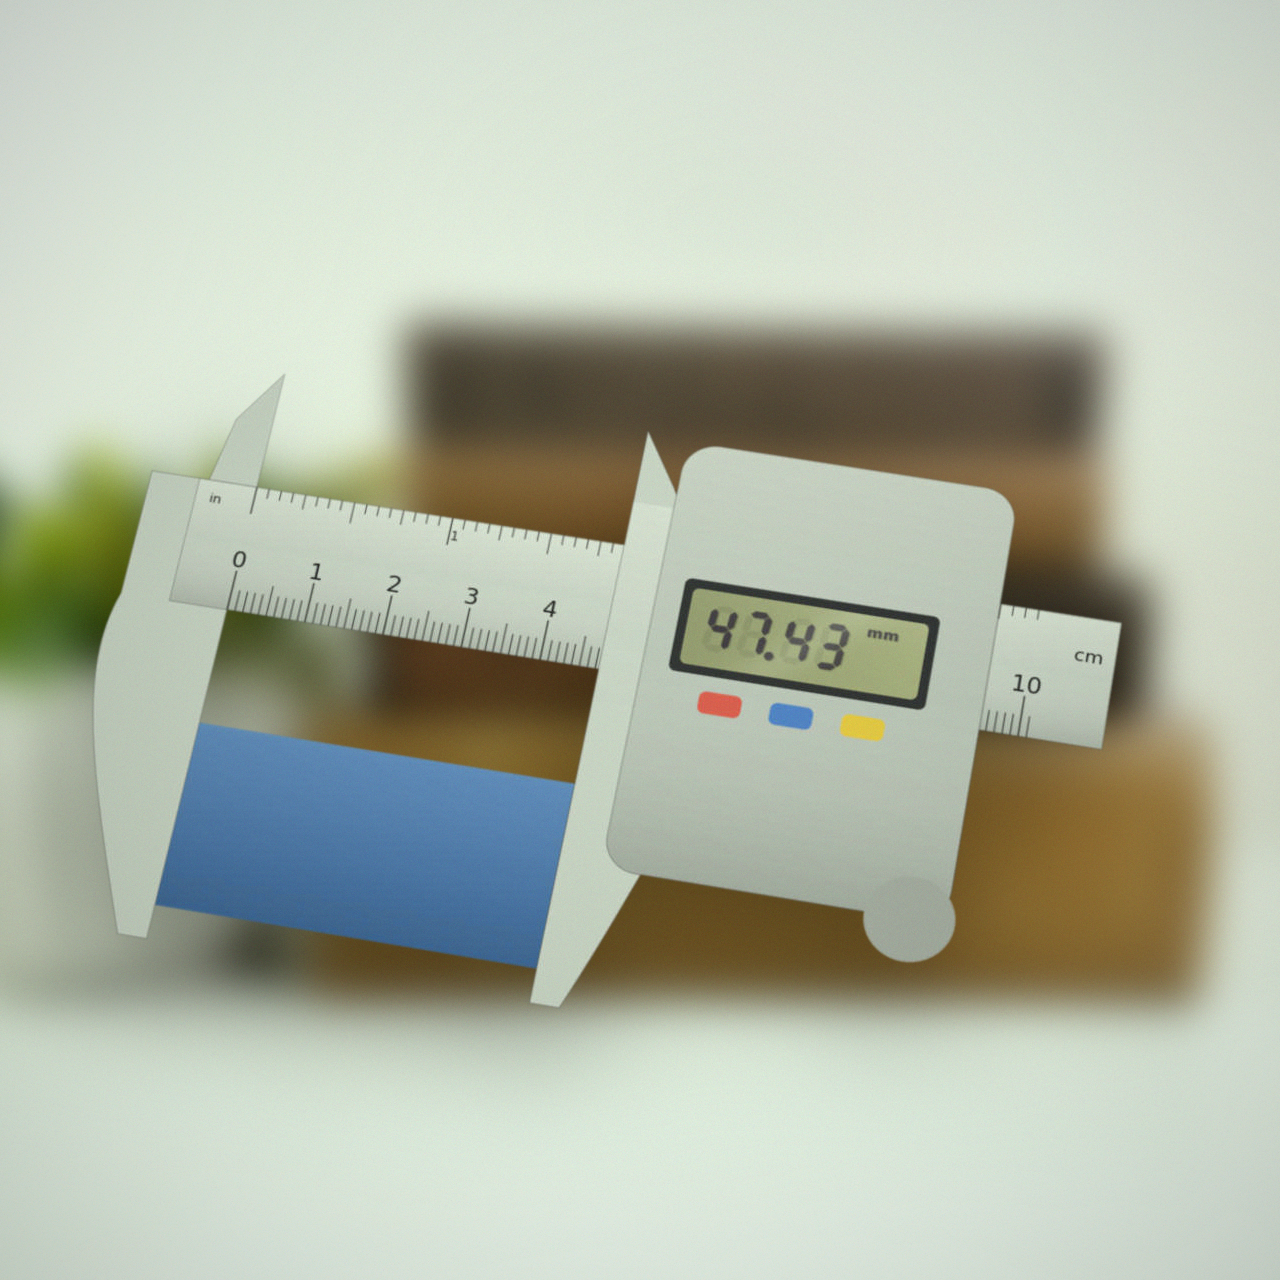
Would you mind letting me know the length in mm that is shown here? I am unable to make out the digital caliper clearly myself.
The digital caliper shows 47.43 mm
